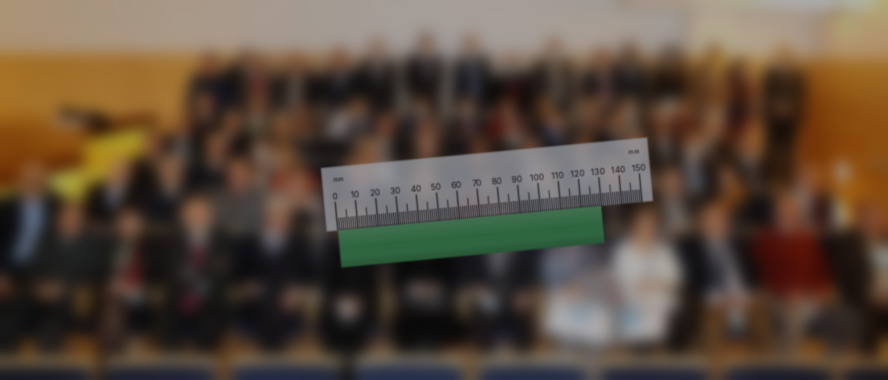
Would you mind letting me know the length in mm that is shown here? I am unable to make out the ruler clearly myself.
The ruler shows 130 mm
